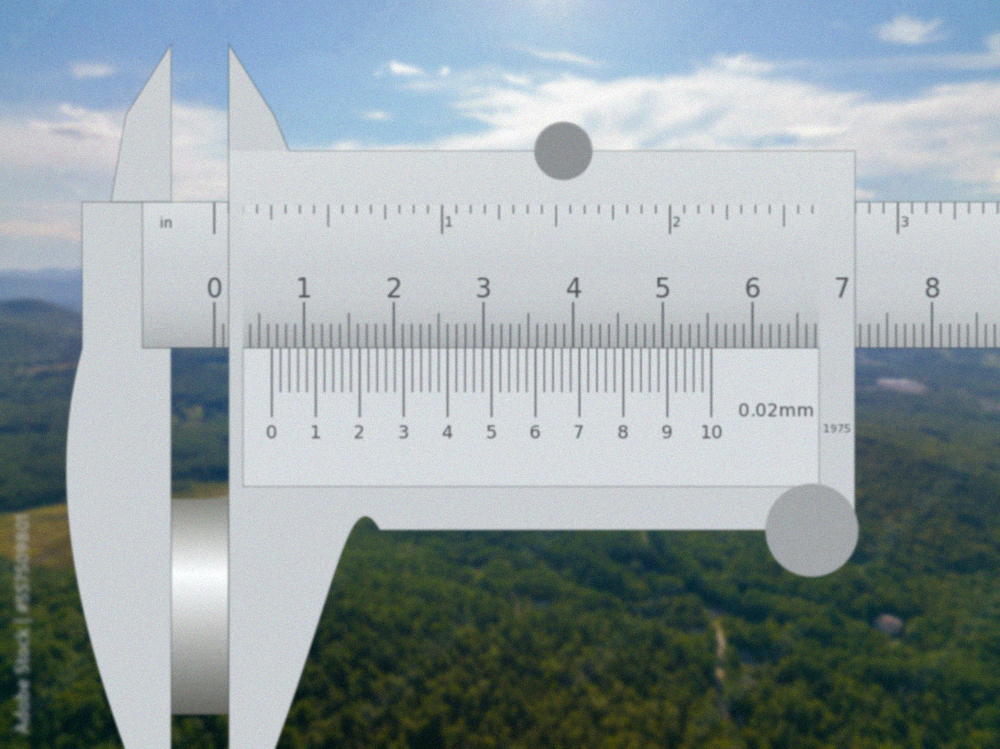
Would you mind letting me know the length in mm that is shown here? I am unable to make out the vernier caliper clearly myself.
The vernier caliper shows 6.4 mm
